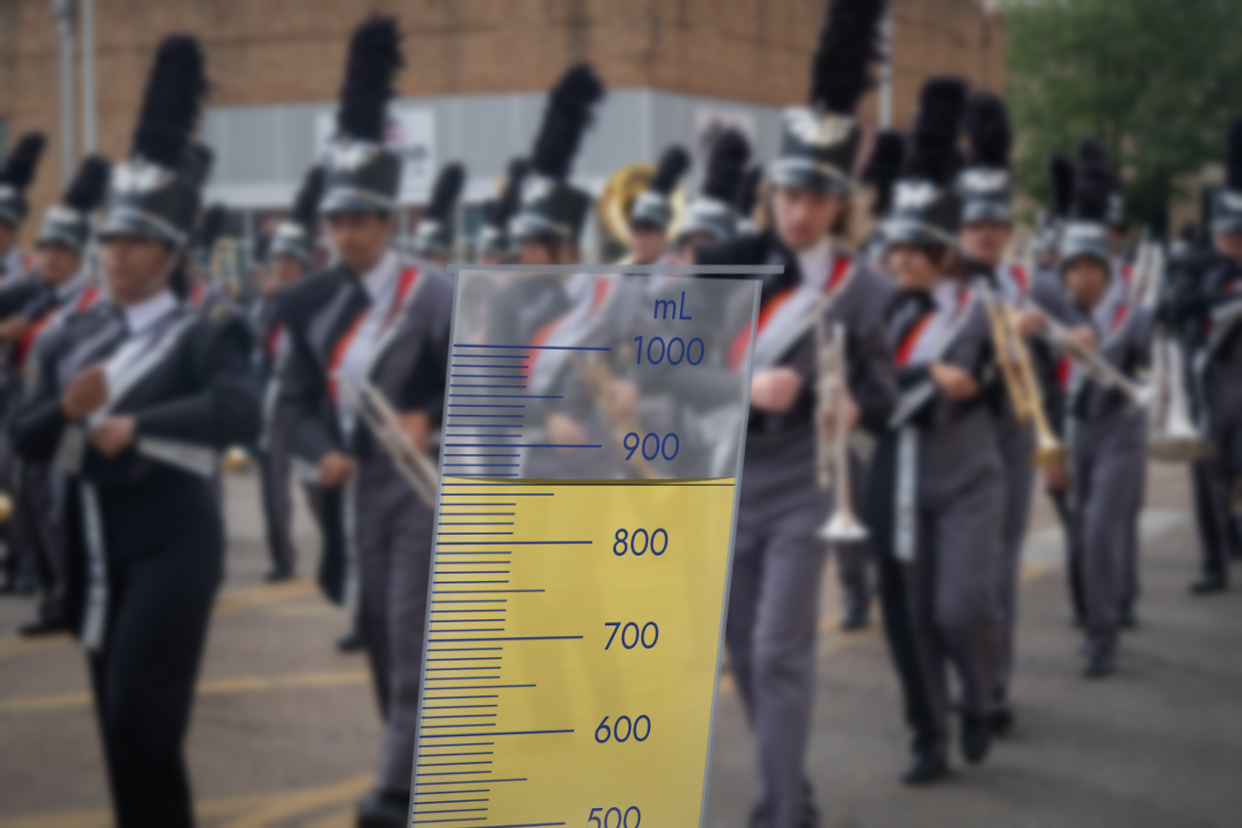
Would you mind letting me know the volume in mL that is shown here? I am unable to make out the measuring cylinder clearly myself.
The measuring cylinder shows 860 mL
